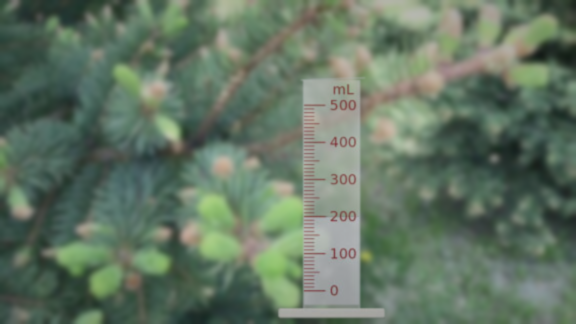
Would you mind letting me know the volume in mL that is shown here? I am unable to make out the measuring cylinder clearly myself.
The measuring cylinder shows 200 mL
